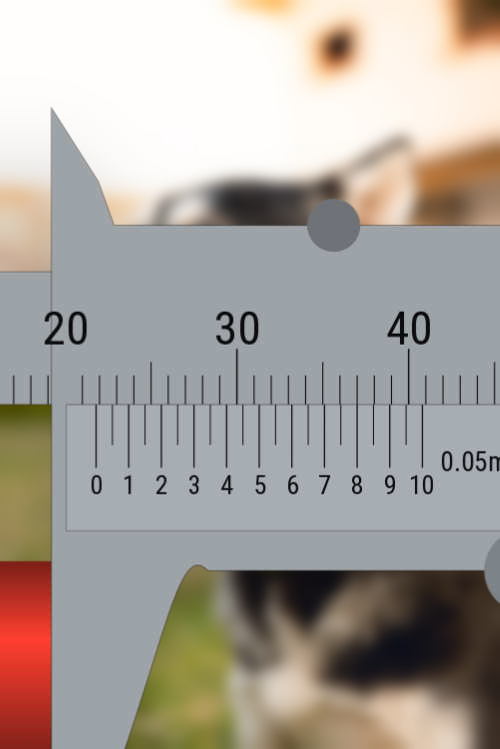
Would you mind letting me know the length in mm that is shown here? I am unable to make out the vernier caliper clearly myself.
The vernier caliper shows 21.8 mm
